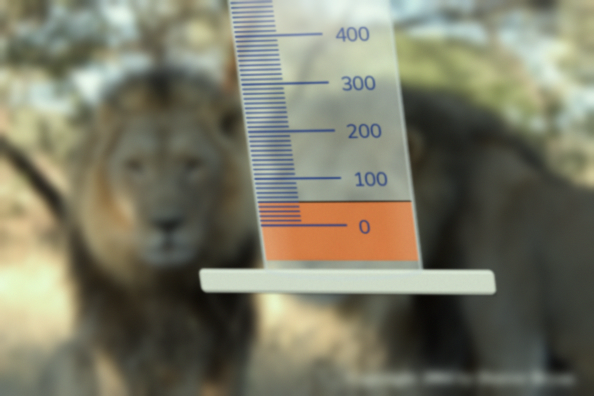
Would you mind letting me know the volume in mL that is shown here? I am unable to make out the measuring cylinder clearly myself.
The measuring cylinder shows 50 mL
